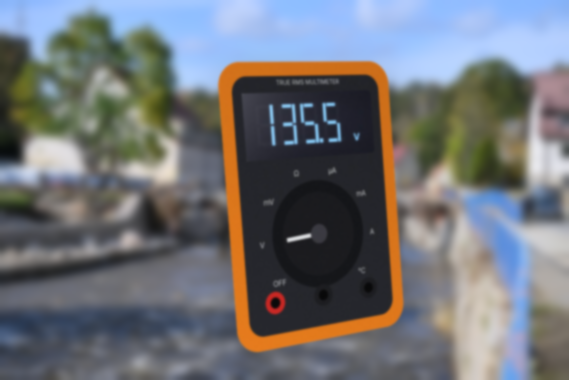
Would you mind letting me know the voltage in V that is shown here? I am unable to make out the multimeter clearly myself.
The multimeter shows 135.5 V
